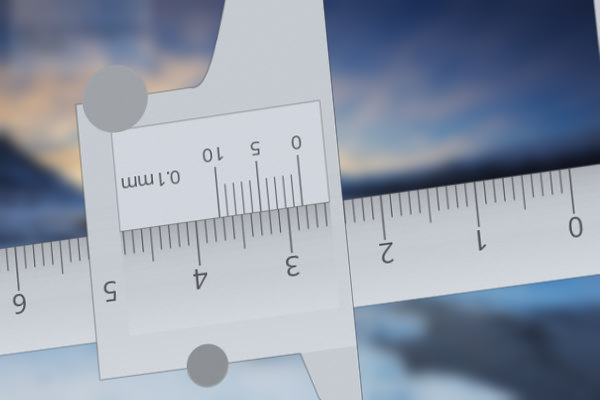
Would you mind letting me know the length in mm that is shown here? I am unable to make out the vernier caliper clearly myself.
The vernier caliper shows 28.4 mm
